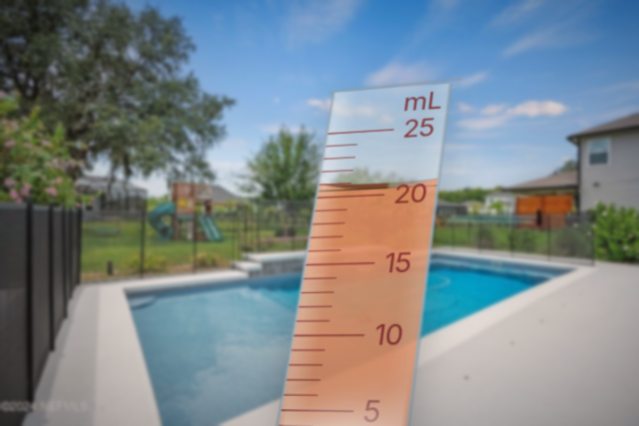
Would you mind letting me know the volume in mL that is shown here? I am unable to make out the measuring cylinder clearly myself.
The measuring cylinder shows 20.5 mL
